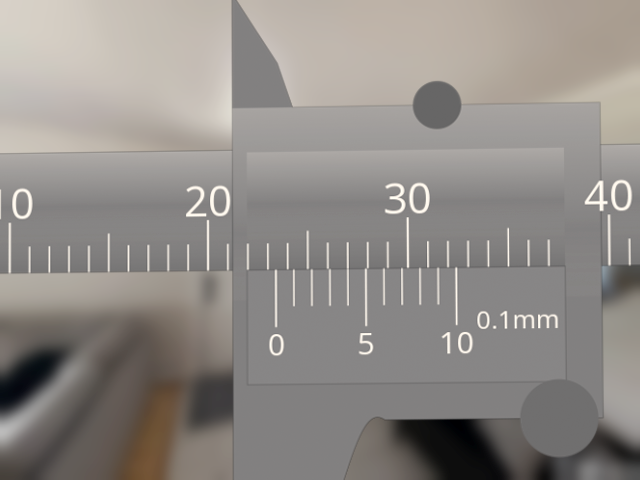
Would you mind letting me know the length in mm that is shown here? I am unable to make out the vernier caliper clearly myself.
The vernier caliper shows 23.4 mm
